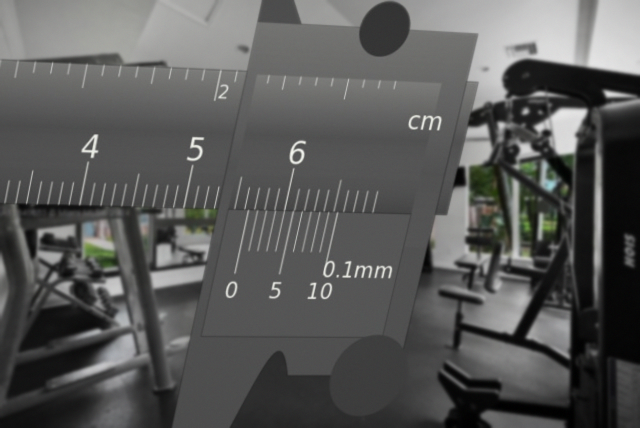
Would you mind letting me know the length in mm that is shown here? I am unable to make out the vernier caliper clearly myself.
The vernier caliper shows 56.4 mm
